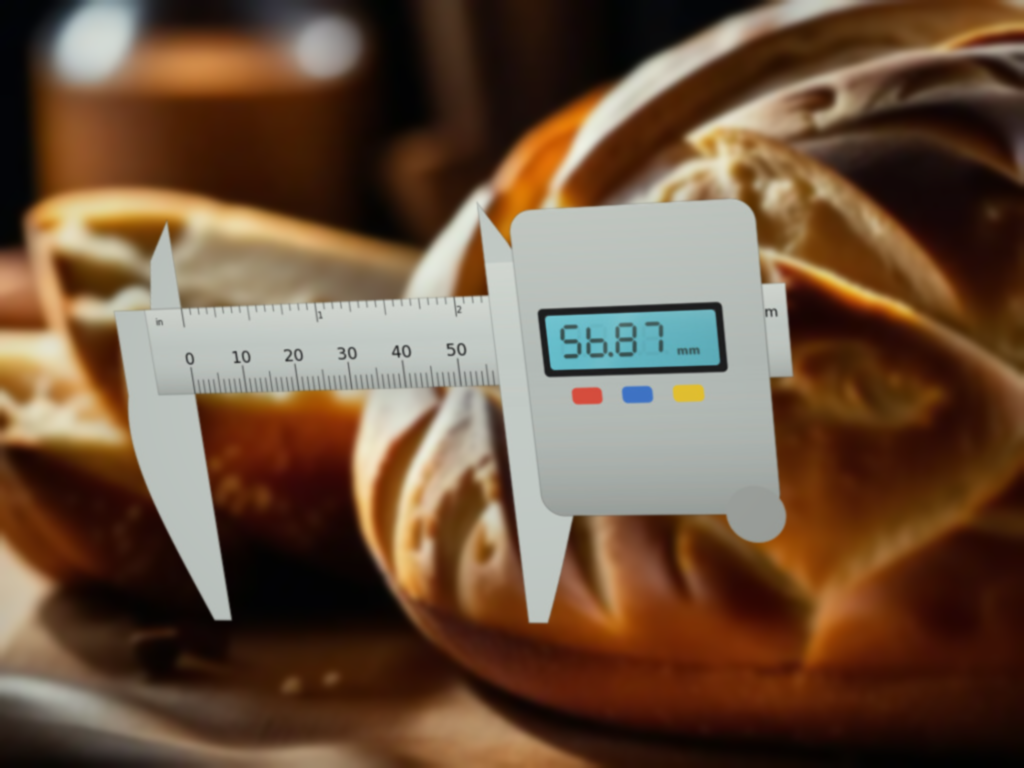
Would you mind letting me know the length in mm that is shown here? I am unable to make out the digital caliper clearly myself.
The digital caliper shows 56.87 mm
